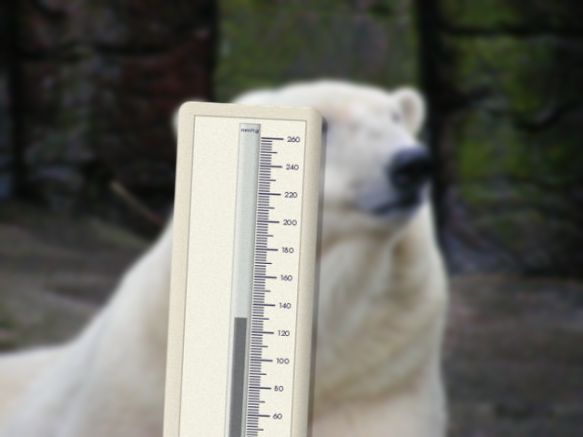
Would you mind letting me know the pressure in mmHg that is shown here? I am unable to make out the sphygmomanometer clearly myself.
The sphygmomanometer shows 130 mmHg
